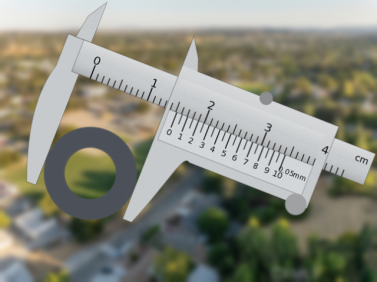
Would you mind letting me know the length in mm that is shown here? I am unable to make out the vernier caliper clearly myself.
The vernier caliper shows 15.2 mm
